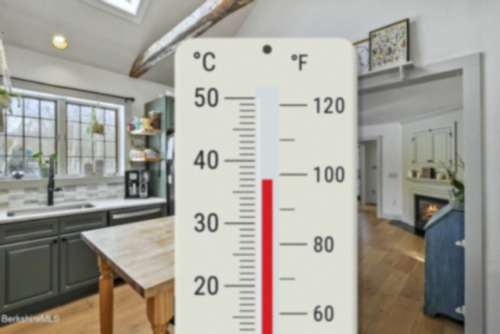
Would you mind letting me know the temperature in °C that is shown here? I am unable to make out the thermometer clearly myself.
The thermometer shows 37 °C
